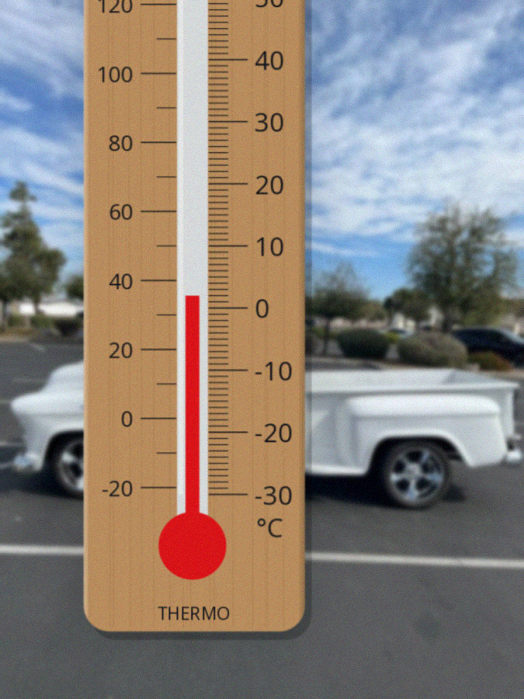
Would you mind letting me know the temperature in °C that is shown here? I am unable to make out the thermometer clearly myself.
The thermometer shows 2 °C
